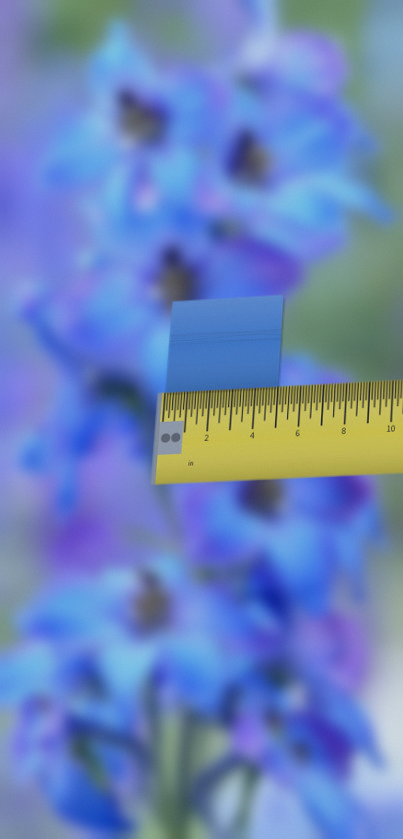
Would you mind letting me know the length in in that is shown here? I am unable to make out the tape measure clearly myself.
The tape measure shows 5 in
